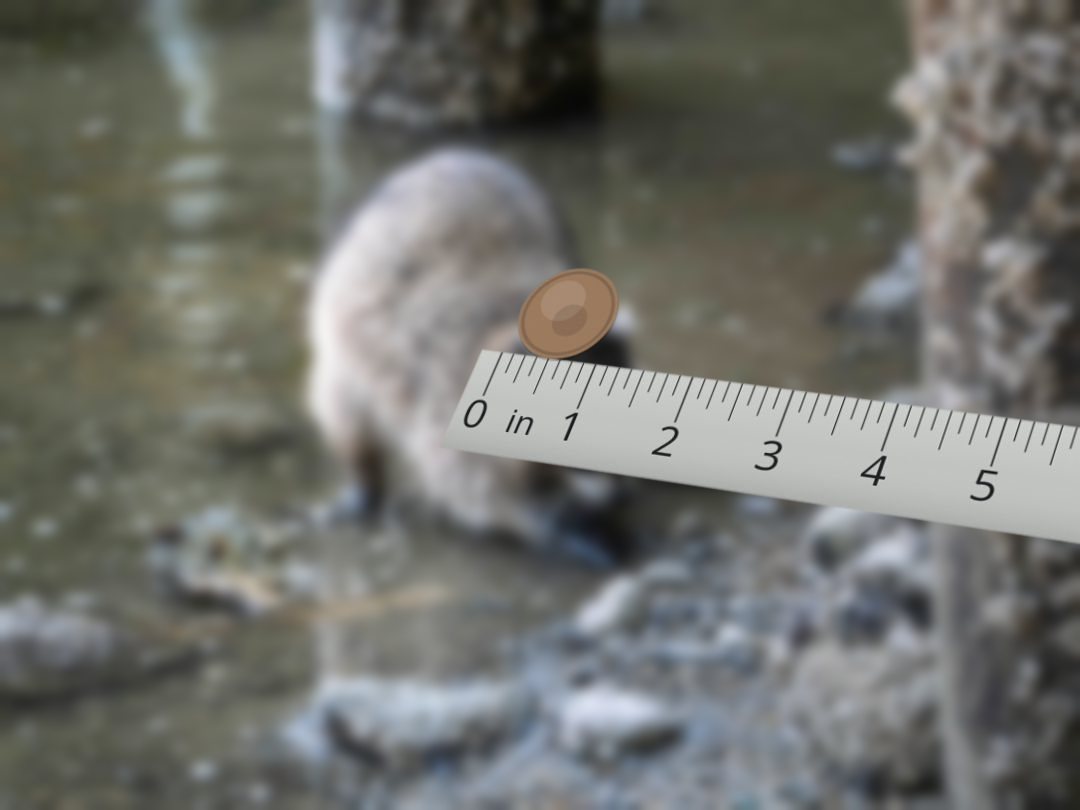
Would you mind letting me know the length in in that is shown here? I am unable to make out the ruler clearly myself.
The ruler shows 1 in
